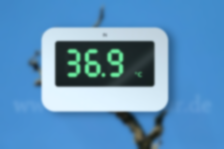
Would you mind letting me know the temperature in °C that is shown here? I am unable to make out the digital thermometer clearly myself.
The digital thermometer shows 36.9 °C
